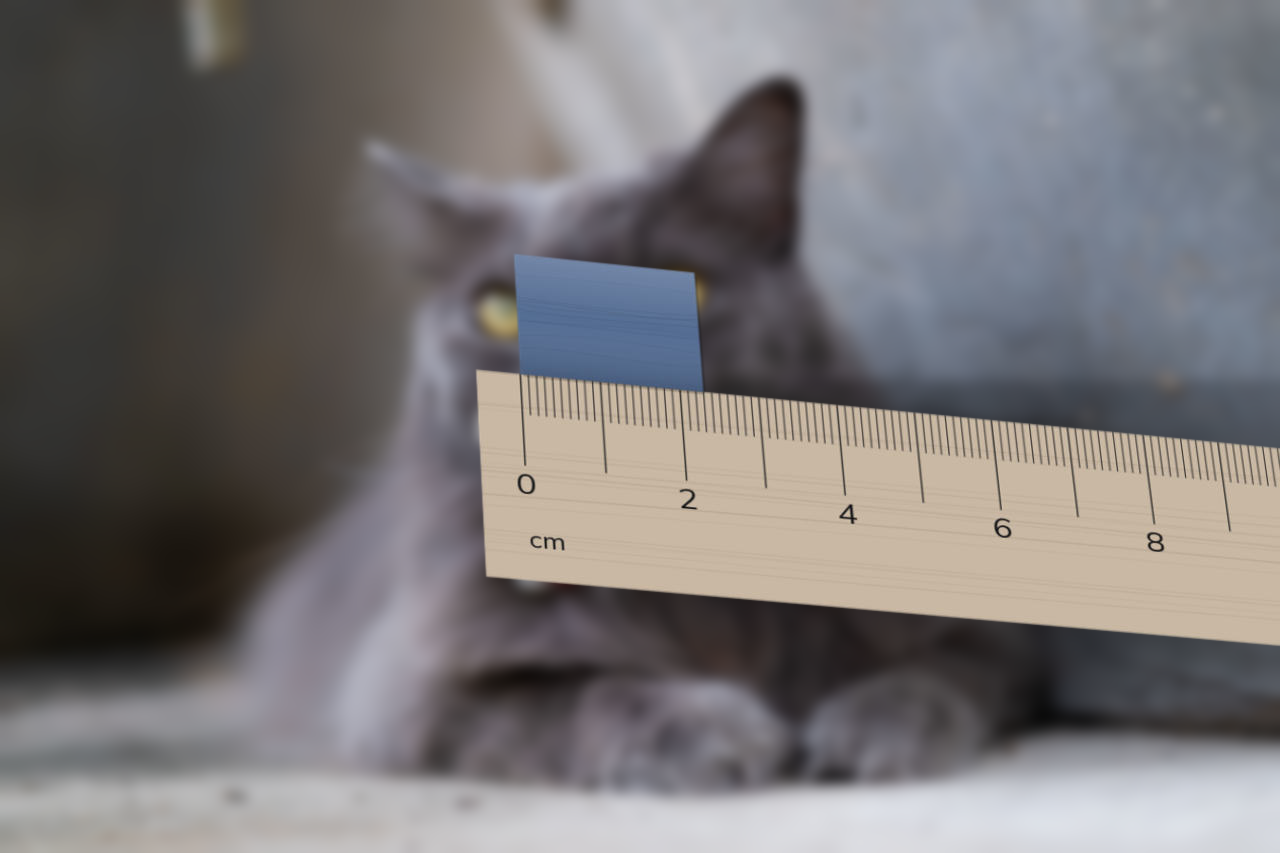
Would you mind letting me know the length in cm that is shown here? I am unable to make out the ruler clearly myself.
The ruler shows 2.3 cm
